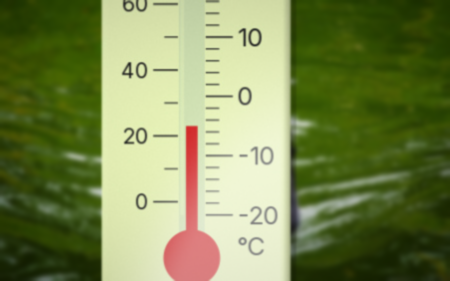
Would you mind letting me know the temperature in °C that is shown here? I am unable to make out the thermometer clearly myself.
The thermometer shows -5 °C
